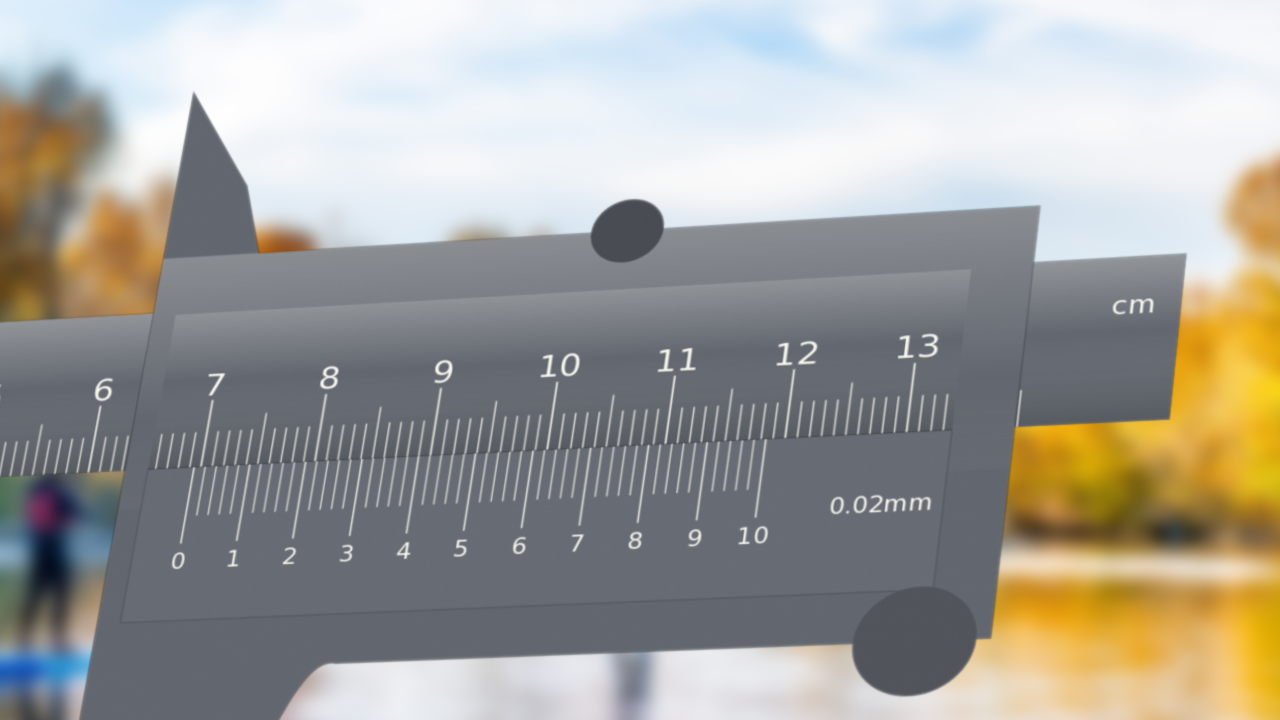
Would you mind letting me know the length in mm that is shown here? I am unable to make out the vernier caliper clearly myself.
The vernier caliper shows 69.4 mm
